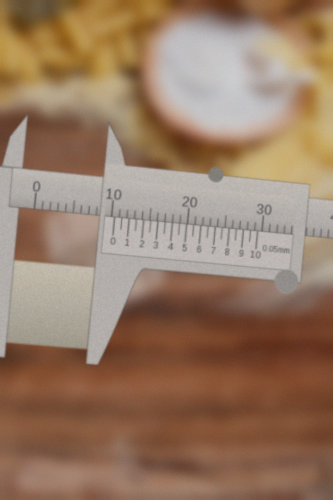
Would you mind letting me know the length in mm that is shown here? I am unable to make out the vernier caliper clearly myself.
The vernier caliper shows 10.4 mm
